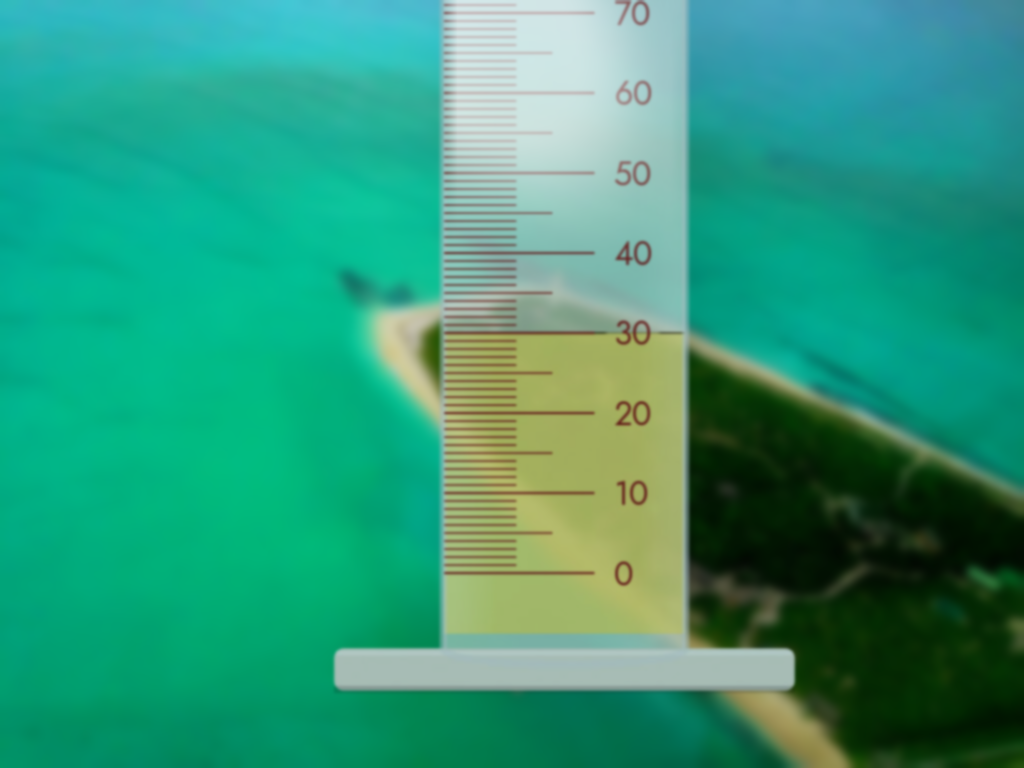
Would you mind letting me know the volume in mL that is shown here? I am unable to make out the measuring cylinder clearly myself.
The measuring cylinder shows 30 mL
